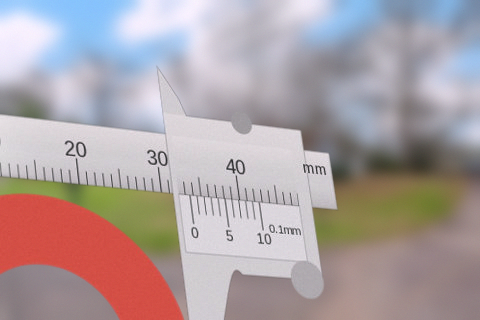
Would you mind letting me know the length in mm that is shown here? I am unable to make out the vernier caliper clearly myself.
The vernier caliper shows 33.6 mm
